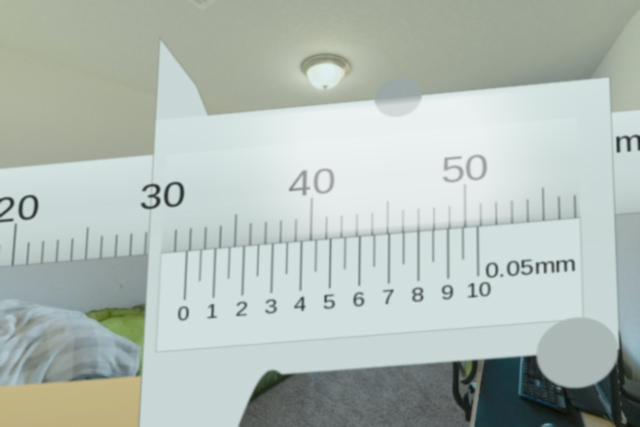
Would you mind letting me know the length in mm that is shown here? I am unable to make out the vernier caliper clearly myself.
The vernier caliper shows 31.8 mm
